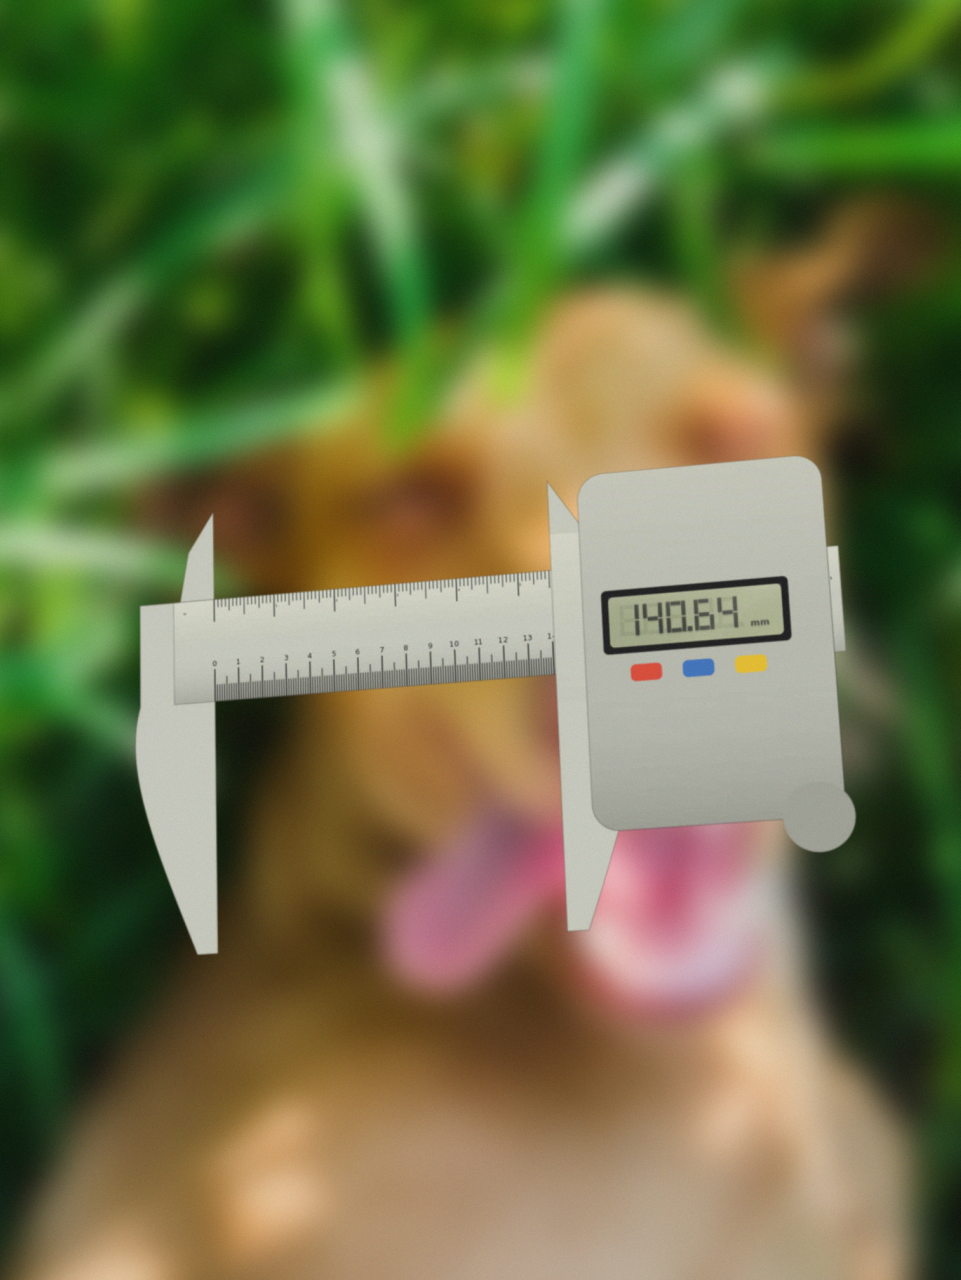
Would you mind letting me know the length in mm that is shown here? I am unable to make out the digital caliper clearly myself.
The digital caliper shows 140.64 mm
